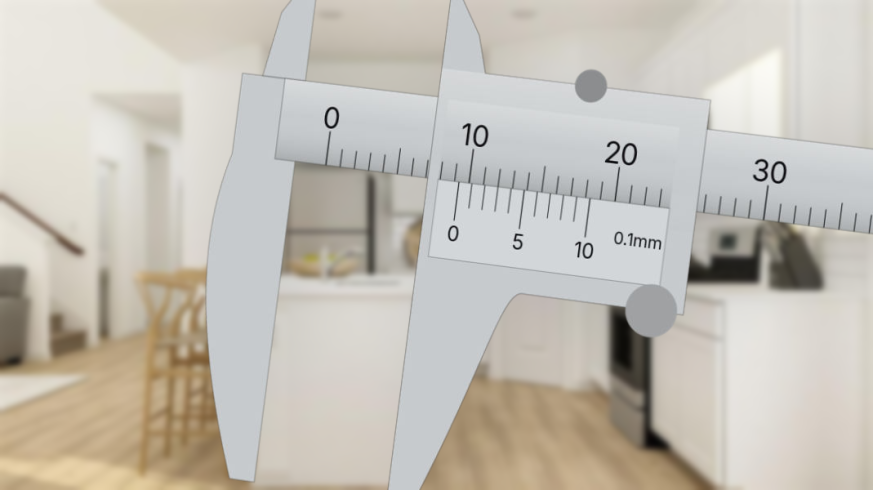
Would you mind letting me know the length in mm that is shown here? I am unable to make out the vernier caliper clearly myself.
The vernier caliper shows 9.3 mm
